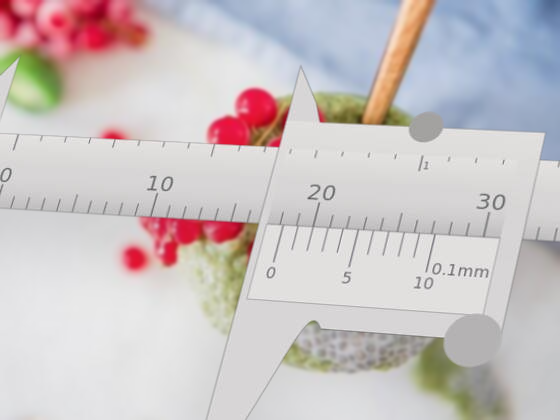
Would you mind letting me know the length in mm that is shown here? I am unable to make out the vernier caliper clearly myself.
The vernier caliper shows 18.2 mm
